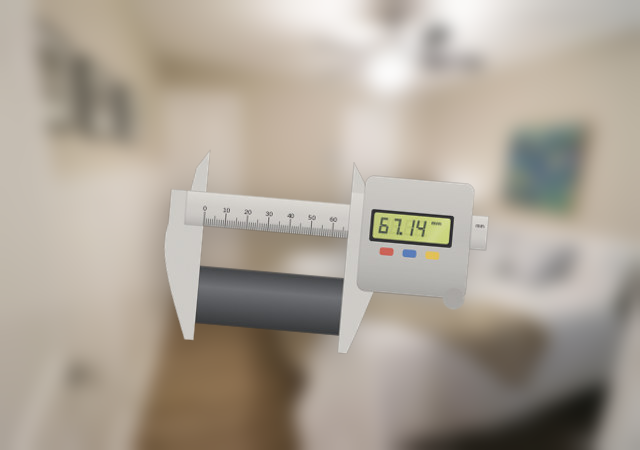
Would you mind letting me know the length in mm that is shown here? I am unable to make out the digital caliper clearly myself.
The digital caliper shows 67.14 mm
